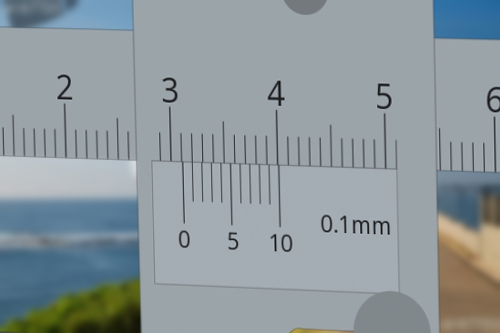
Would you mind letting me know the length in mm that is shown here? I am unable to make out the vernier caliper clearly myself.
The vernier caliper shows 31.1 mm
